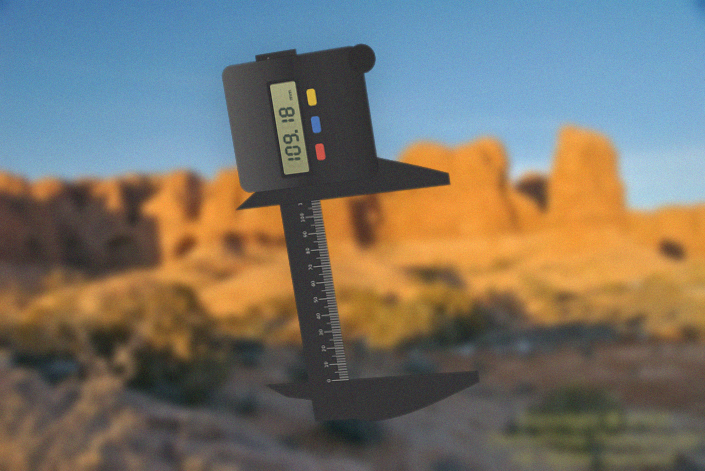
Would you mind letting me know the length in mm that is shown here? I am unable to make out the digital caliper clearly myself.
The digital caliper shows 109.18 mm
